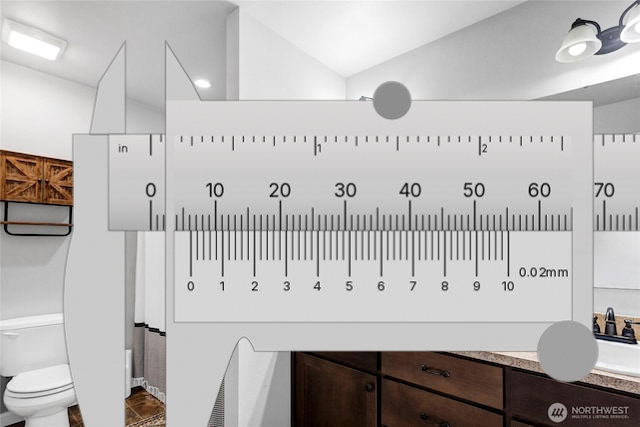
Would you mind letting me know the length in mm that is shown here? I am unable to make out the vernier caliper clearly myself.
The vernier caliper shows 6.2 mm
